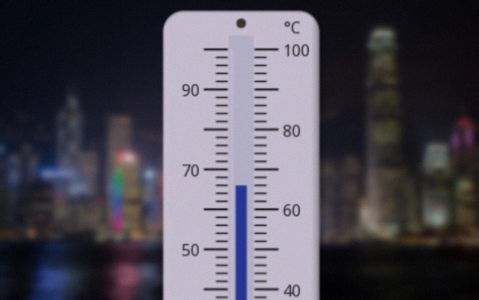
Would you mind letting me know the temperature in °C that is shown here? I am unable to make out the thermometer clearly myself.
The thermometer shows 66 °C
